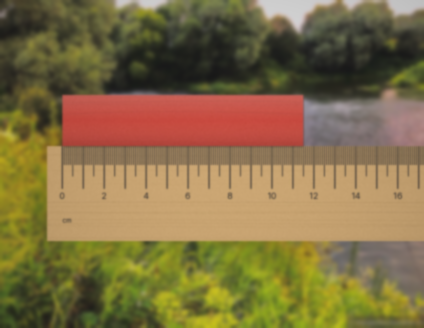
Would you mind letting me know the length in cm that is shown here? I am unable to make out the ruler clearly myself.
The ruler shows 11.5 cm
